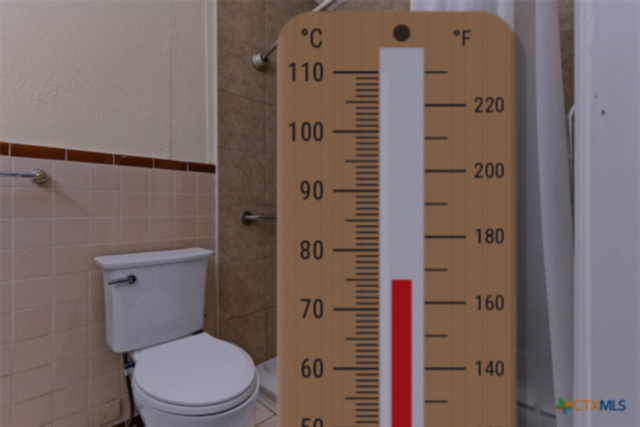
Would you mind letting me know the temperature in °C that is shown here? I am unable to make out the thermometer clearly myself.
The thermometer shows 75 °C
